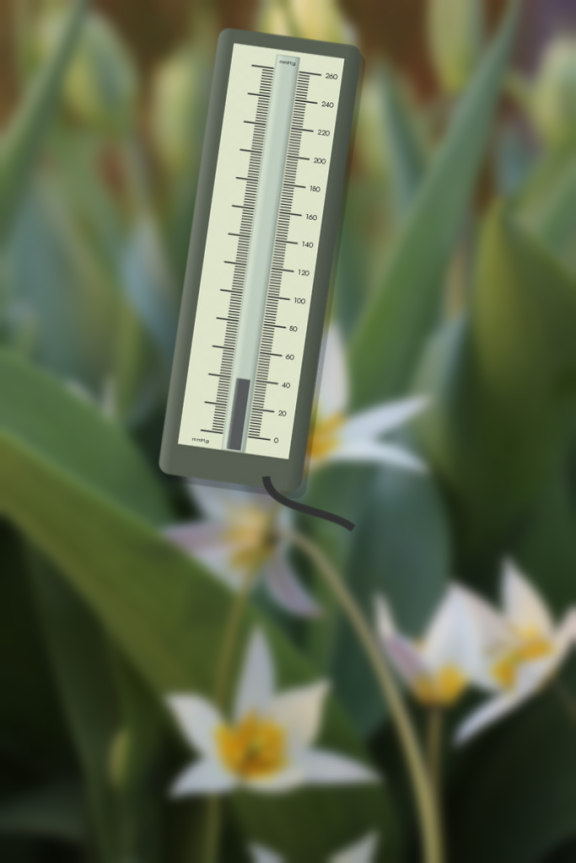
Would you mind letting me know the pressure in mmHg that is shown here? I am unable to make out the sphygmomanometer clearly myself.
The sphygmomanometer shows 40 mmHg
